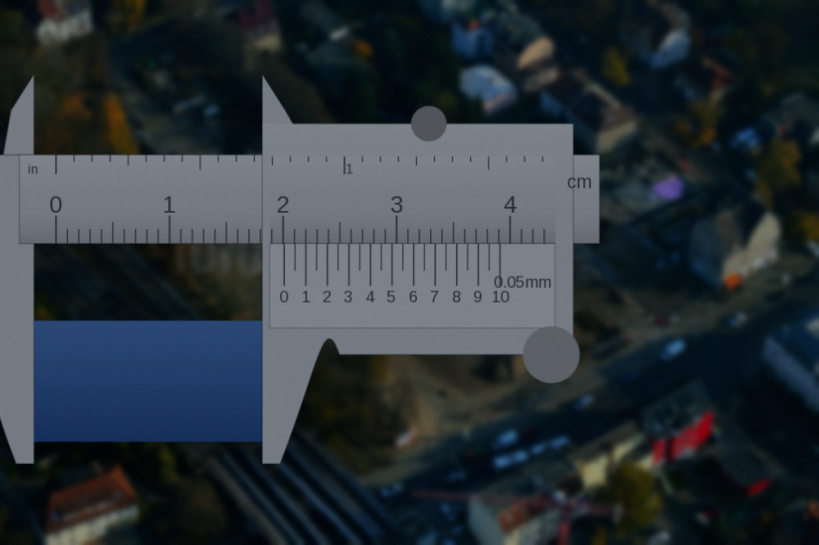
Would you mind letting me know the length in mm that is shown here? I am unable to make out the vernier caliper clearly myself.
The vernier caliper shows 20.1 mm
